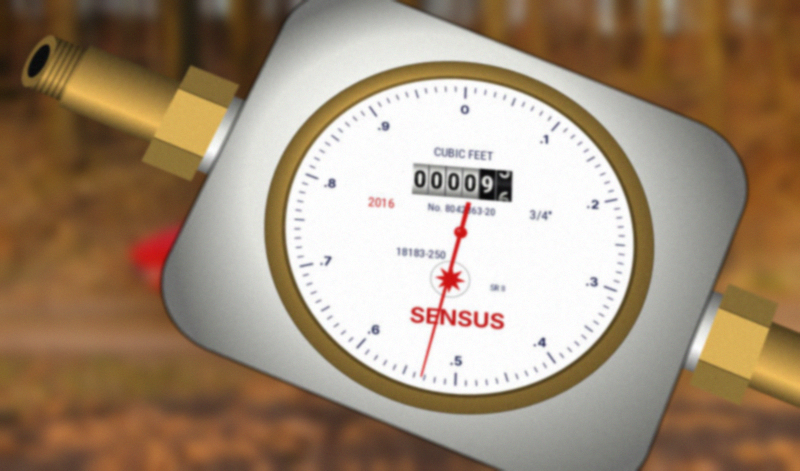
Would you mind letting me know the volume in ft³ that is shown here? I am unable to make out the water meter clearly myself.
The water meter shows 95.53 ft³
